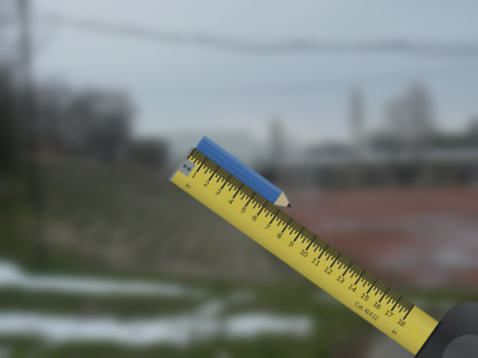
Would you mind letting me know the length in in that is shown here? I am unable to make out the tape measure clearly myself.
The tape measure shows 7.5 in
